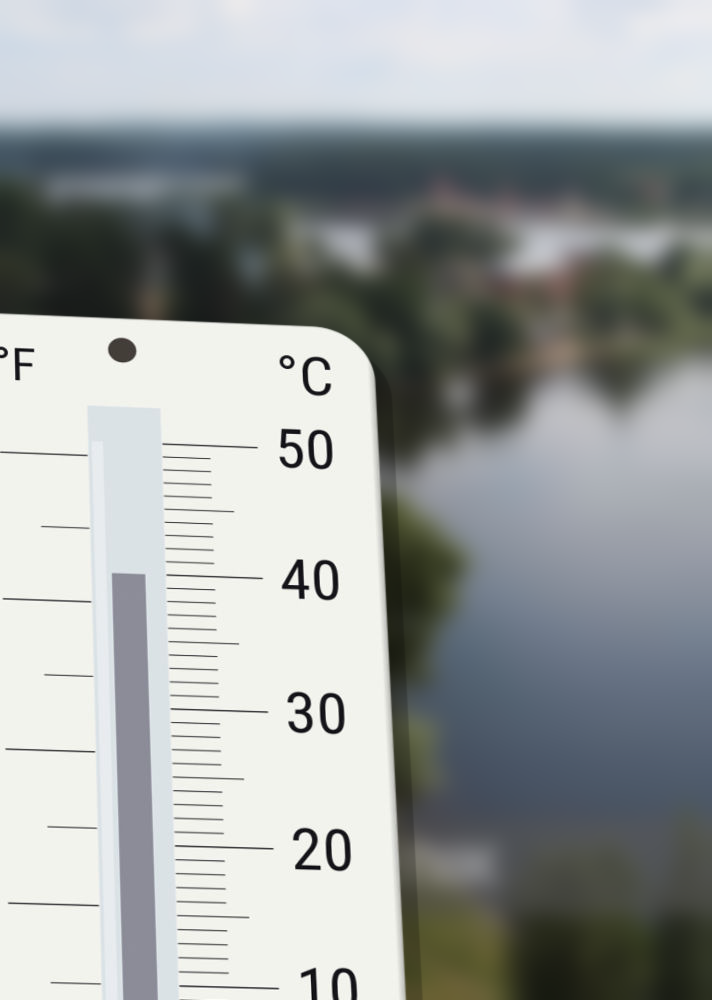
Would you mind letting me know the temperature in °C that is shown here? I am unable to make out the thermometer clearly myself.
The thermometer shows 40 °C
